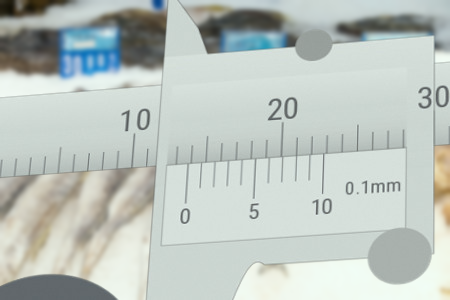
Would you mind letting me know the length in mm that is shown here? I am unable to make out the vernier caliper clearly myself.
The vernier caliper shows 13.8 mm
